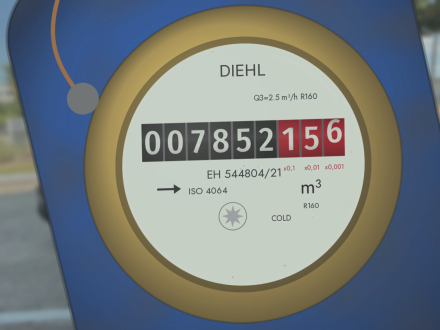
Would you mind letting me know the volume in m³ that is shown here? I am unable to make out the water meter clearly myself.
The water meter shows 7852.156 m³
